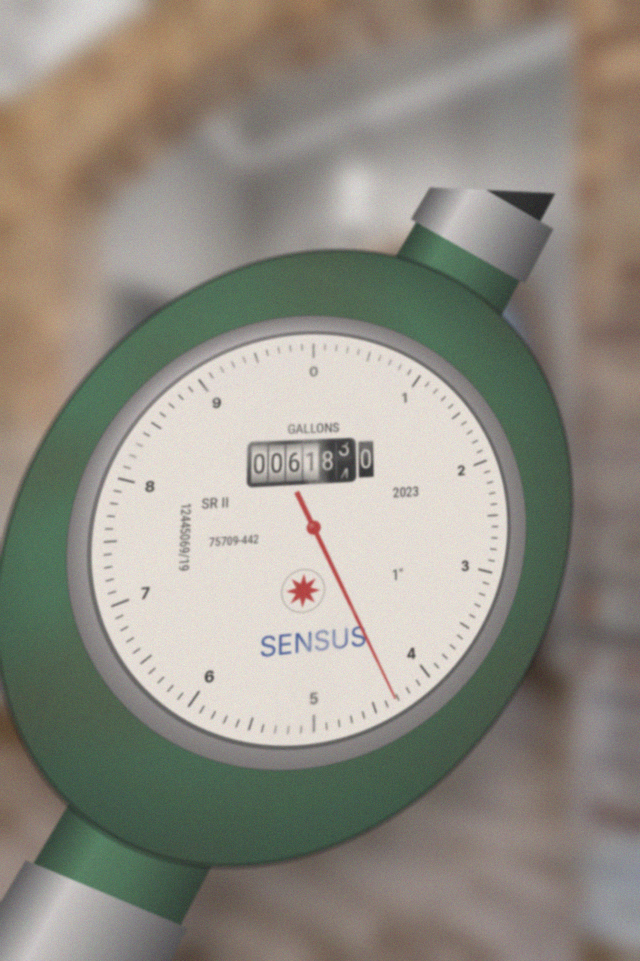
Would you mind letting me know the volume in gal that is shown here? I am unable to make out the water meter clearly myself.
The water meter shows 61834.3 gal
